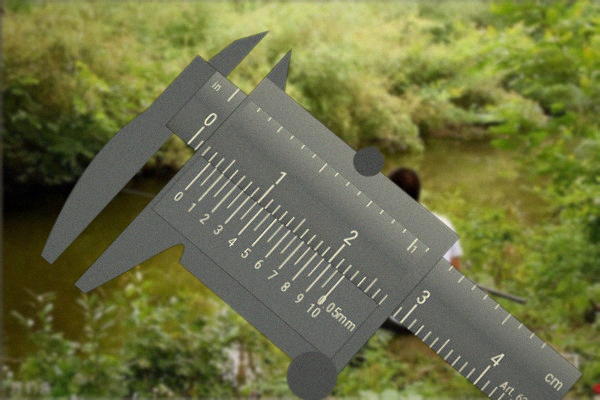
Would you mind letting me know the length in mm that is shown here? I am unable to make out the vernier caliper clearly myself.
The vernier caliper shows 3.2 mm
